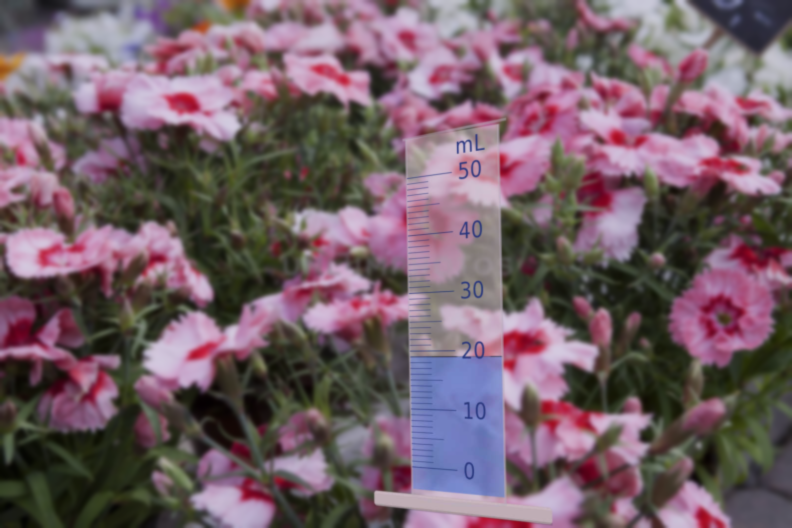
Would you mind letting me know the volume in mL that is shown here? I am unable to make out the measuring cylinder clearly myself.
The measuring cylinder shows 19 mL
